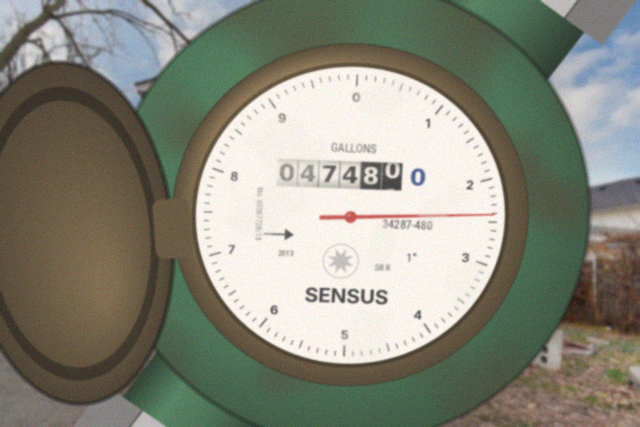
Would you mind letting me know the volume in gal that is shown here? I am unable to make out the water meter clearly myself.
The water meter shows 474802.4 gal
